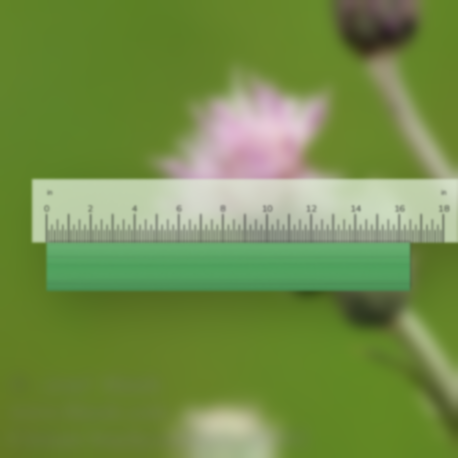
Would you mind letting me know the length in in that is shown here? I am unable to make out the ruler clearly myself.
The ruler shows 16.5 in
